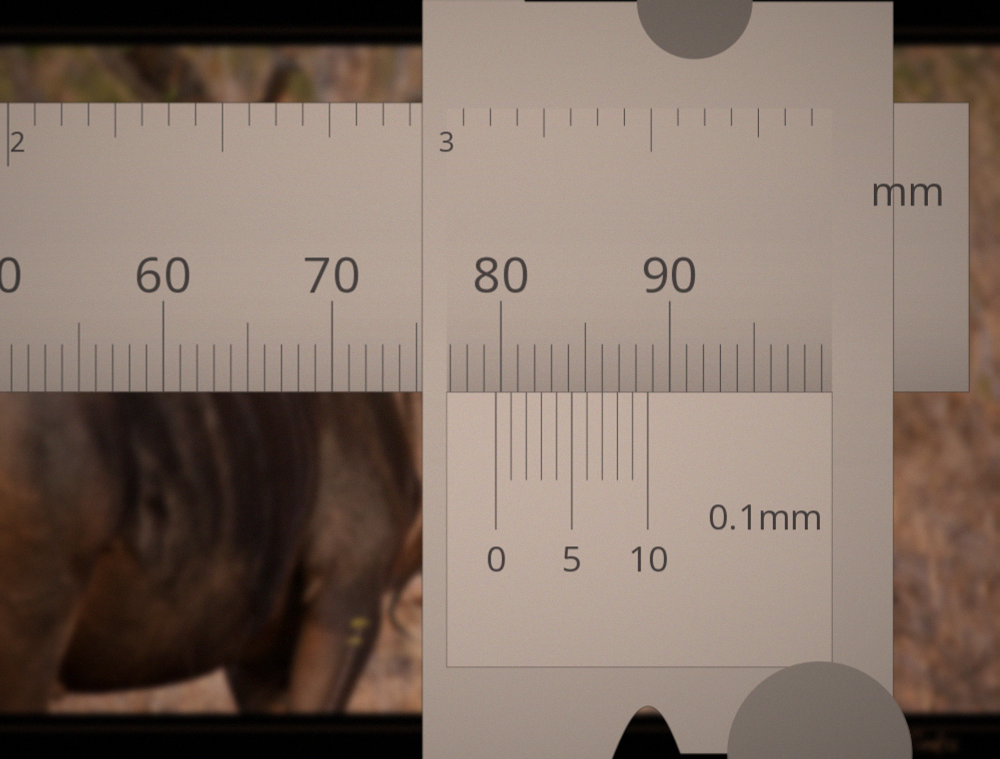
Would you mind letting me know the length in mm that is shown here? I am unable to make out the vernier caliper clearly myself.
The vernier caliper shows 79.7 mm
